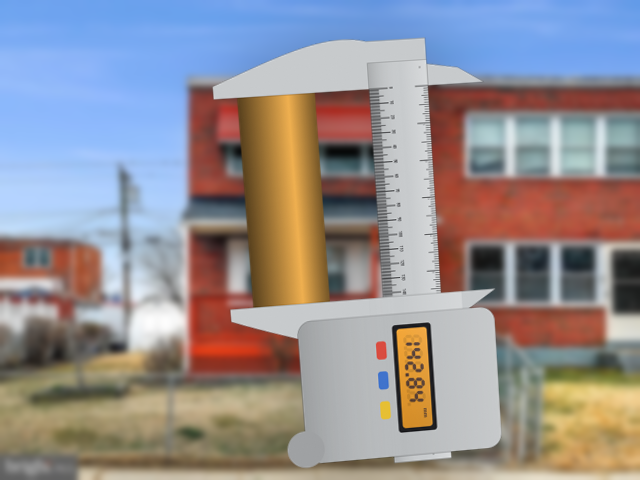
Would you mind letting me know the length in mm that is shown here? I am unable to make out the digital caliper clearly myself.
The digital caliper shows 142.84 mm
